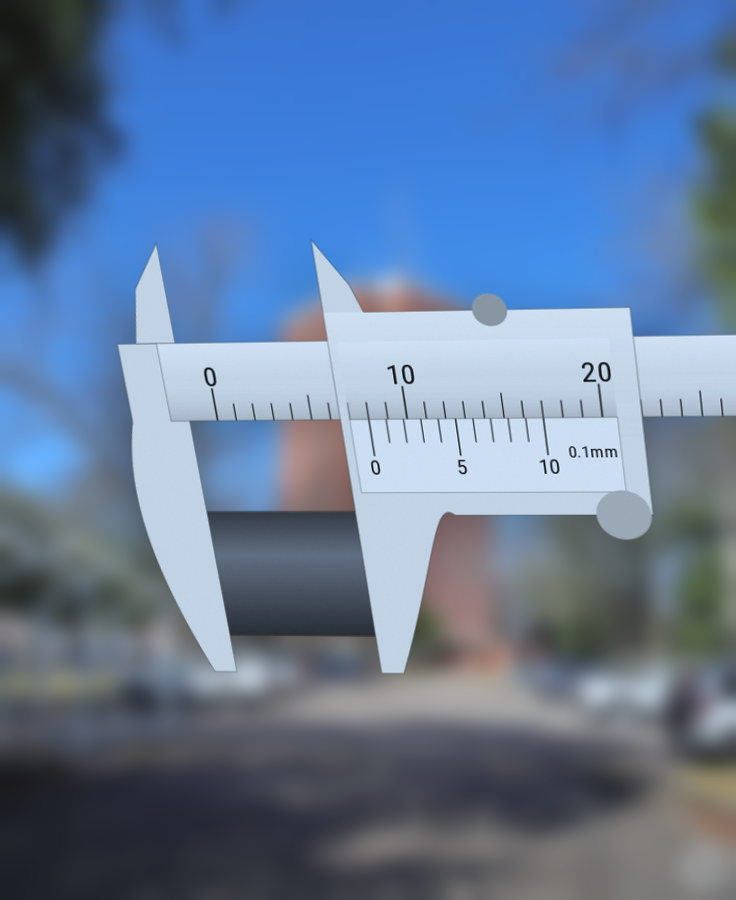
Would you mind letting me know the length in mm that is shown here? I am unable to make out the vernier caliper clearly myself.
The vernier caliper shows 8.0 mm
